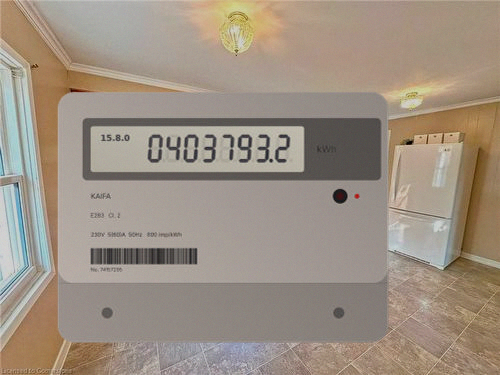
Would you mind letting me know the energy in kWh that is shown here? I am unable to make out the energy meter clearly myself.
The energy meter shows 403793.2 kWh
